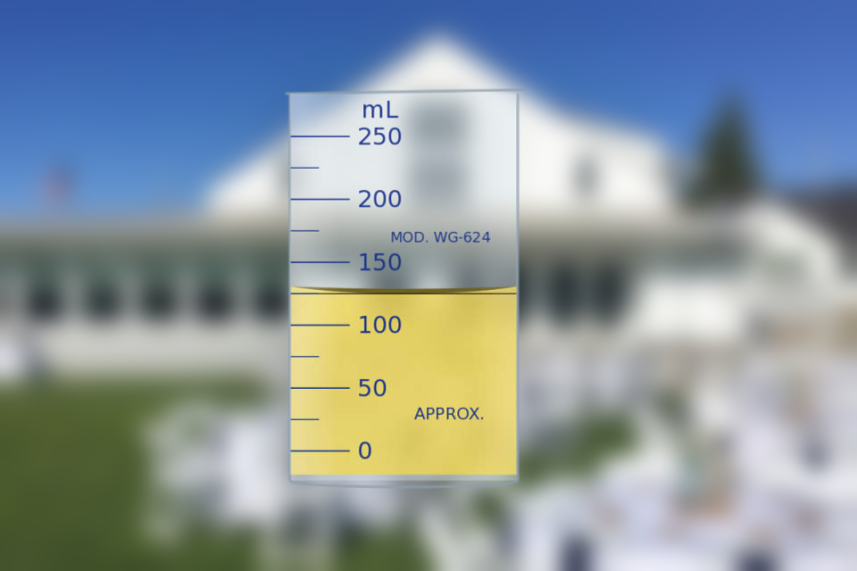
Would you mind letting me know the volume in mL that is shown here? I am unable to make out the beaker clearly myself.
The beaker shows 125 mL
